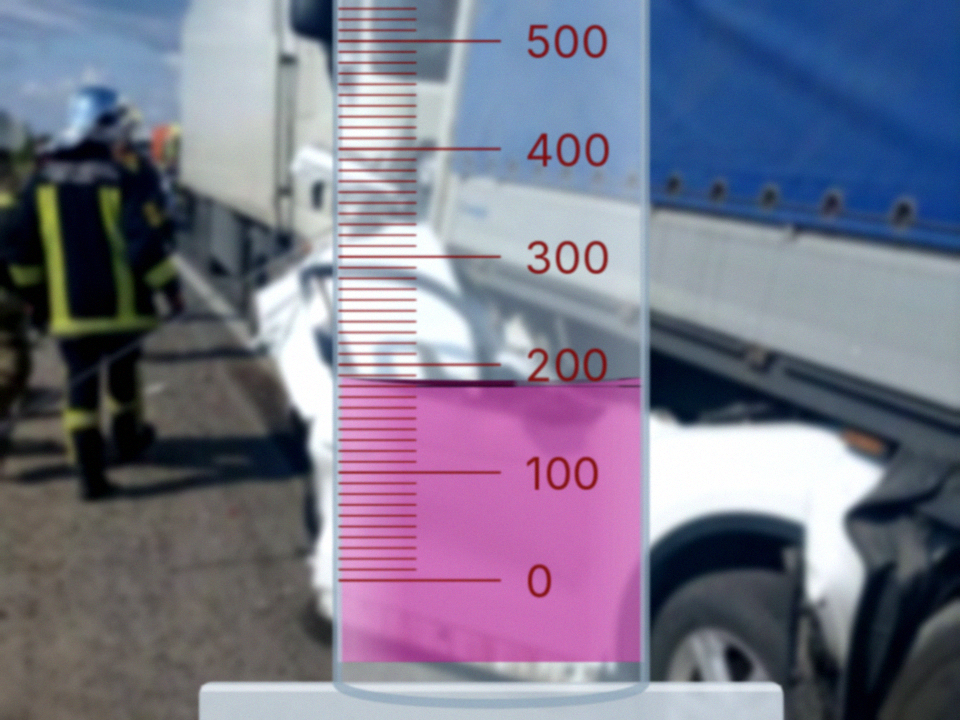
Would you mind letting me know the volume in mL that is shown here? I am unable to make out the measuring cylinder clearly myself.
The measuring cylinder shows 180 mL
